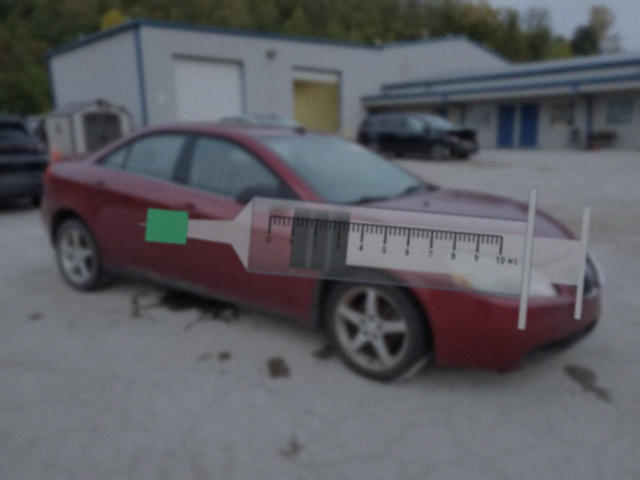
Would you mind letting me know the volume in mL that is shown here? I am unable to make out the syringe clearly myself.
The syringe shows 1 mL
